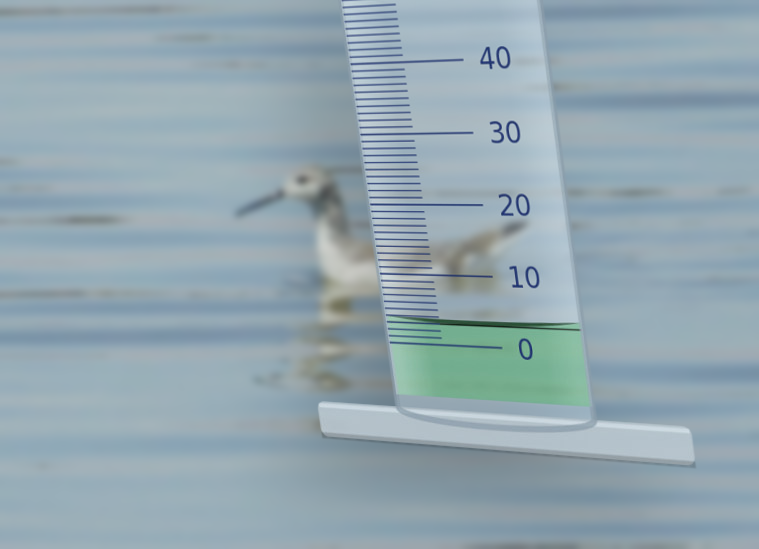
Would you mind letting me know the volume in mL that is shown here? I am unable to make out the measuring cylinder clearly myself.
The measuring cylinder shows 3 mL
